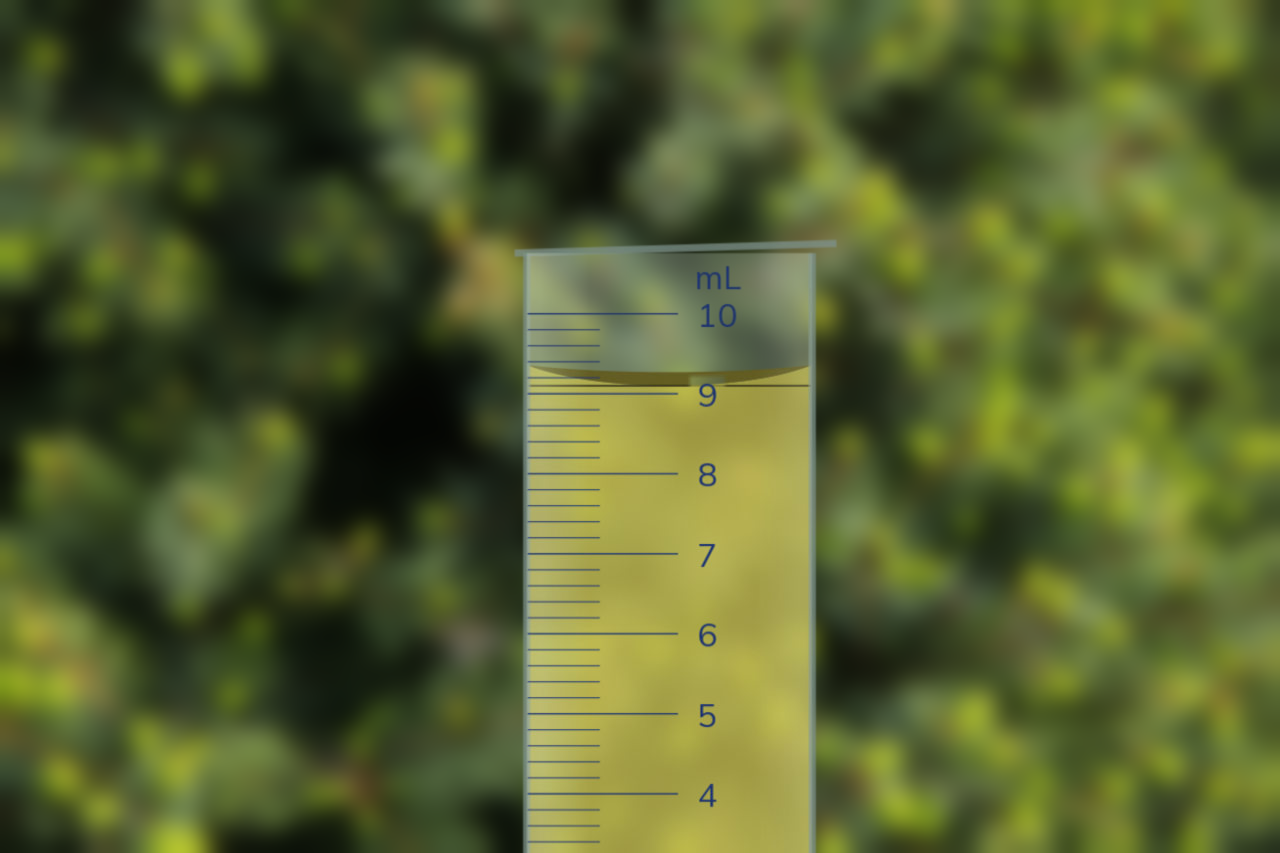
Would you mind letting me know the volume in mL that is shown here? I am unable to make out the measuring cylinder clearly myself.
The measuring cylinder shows 9.1 mL
